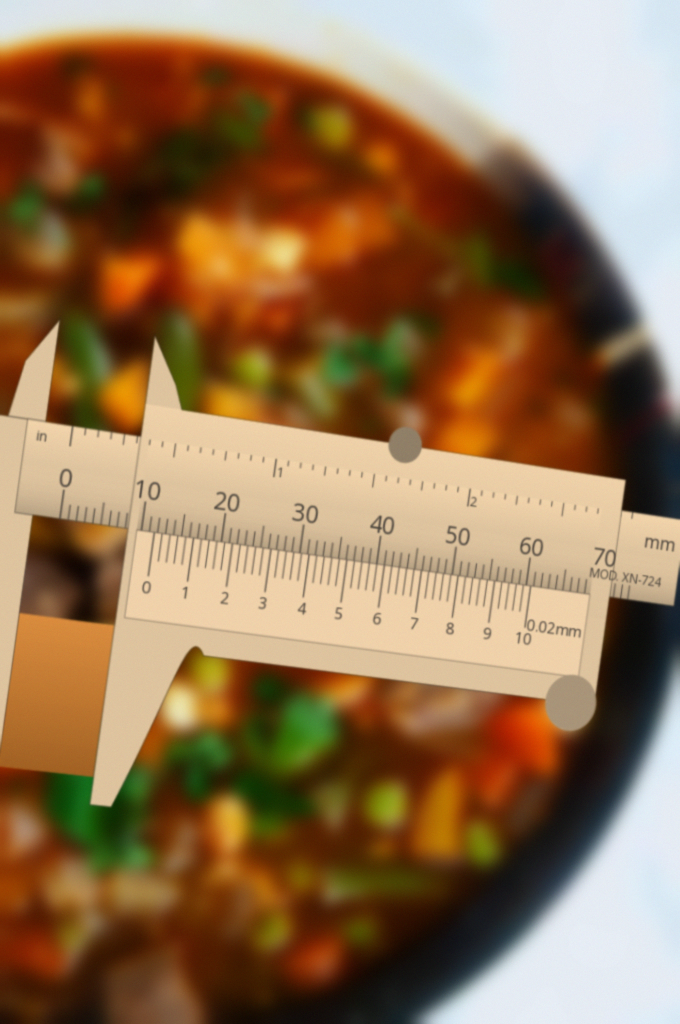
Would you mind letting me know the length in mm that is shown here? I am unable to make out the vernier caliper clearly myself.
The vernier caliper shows 11.6 mm
